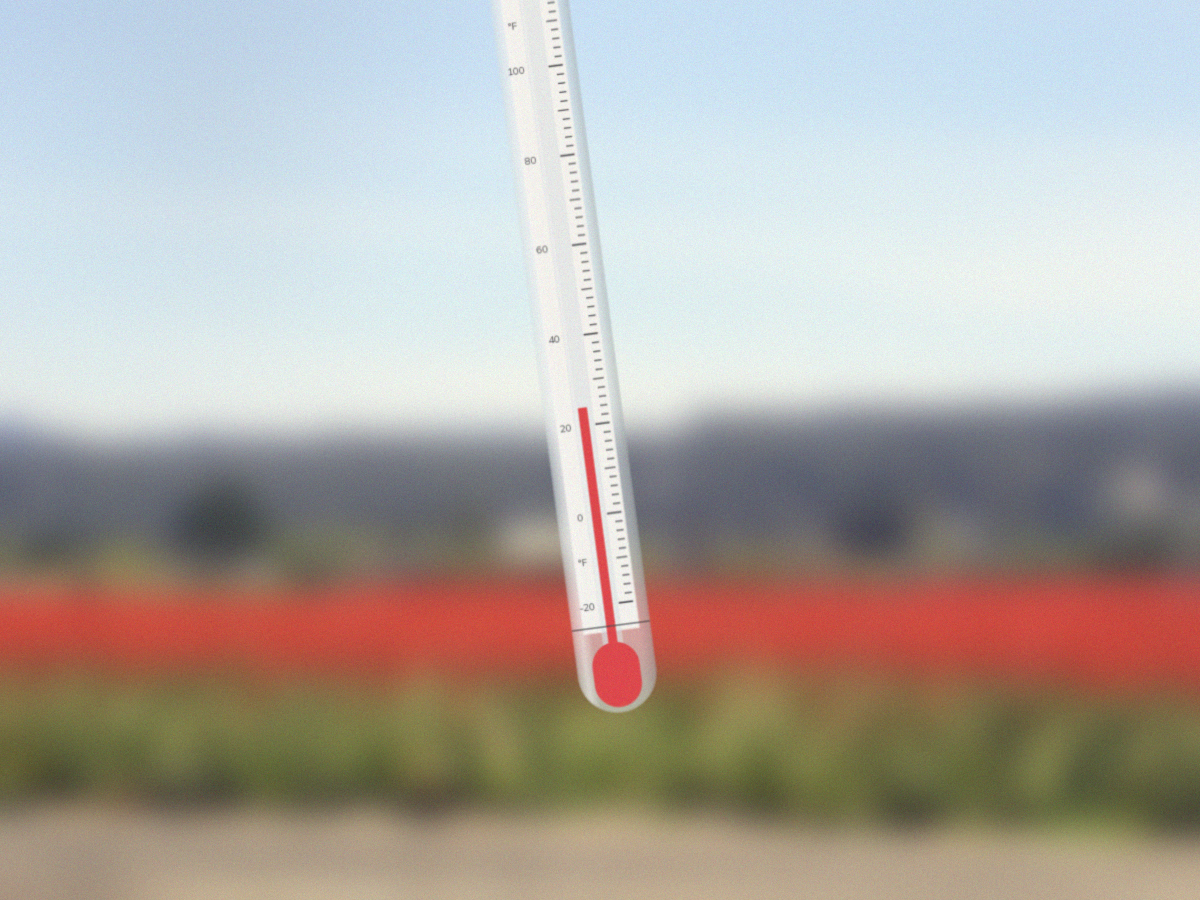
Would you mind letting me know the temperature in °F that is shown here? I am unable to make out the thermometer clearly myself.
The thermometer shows 24 °F
